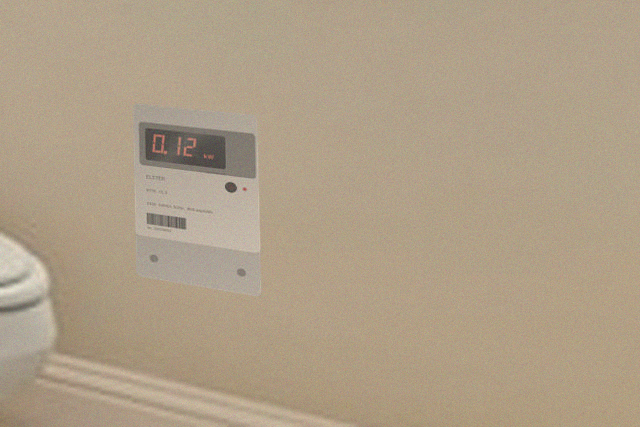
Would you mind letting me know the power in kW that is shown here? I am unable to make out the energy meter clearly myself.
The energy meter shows 0.12 kW
